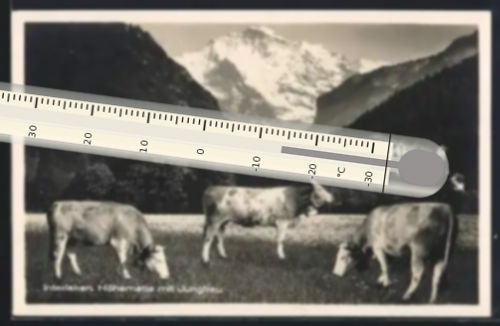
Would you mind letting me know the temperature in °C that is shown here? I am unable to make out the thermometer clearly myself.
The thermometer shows -14 °C
